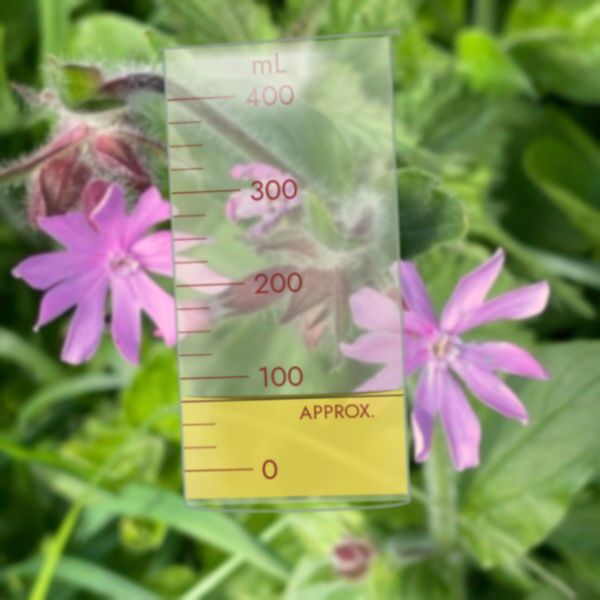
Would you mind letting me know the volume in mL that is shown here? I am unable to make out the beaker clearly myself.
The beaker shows 75 mL
